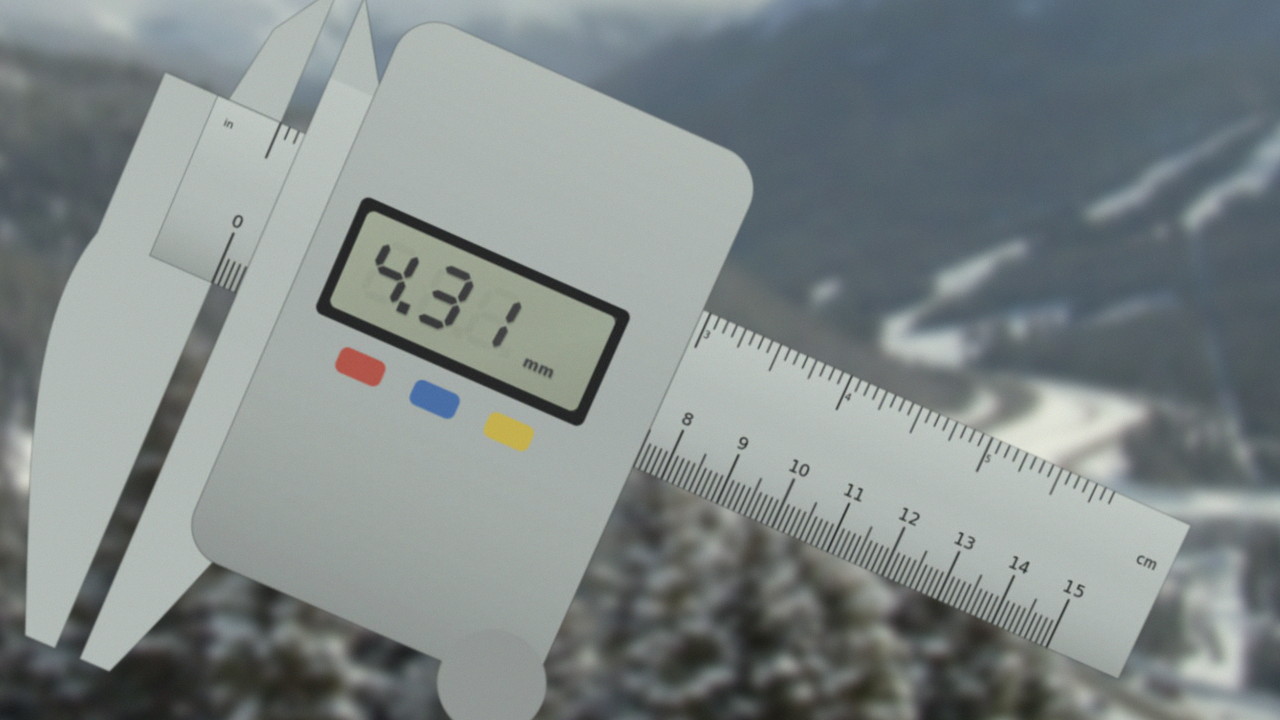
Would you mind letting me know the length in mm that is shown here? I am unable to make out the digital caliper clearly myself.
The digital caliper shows 4.31 mm
